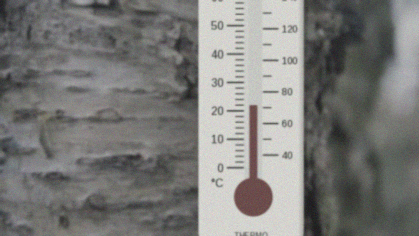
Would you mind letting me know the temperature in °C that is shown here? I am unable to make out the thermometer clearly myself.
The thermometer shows 22 °C
